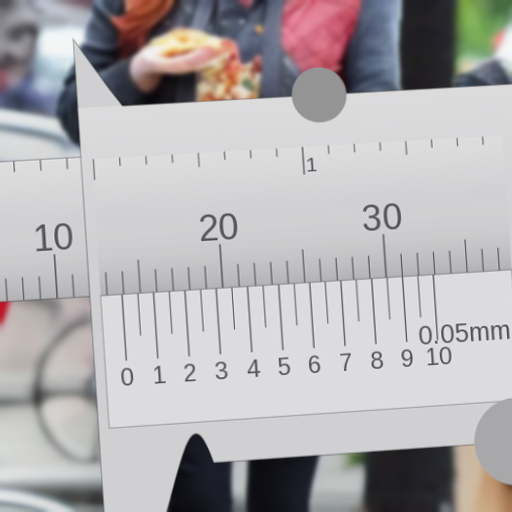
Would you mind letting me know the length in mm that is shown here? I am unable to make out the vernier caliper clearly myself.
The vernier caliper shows 13.9 mm
